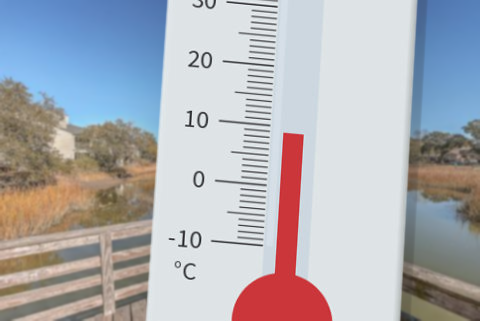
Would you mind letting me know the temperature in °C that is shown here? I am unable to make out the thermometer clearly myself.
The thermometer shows 9 °C
